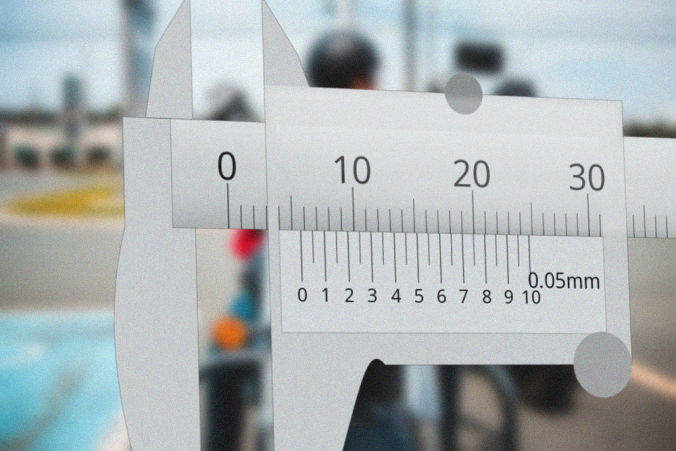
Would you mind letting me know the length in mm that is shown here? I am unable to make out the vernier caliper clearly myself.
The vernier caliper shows 5.7 mm
